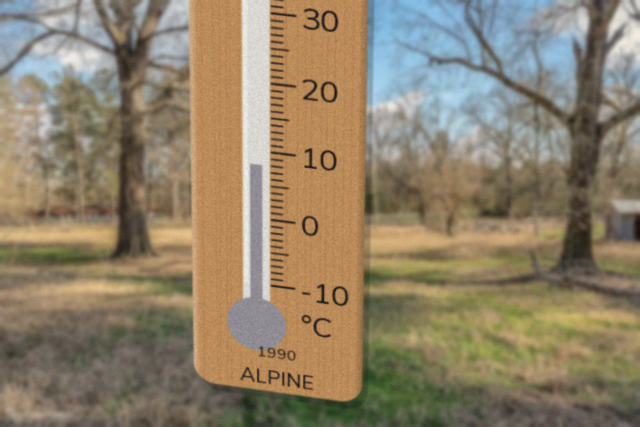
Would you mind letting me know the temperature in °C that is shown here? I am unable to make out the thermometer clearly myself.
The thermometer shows 8 °C
